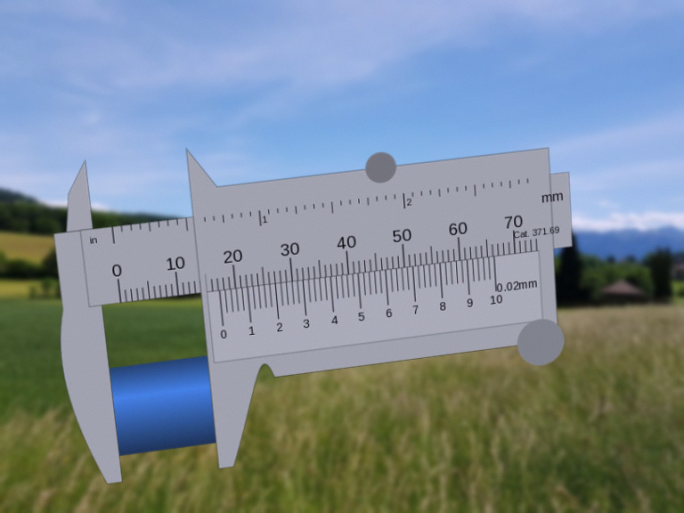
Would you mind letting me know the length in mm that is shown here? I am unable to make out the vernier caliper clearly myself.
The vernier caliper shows 17.2 mm
